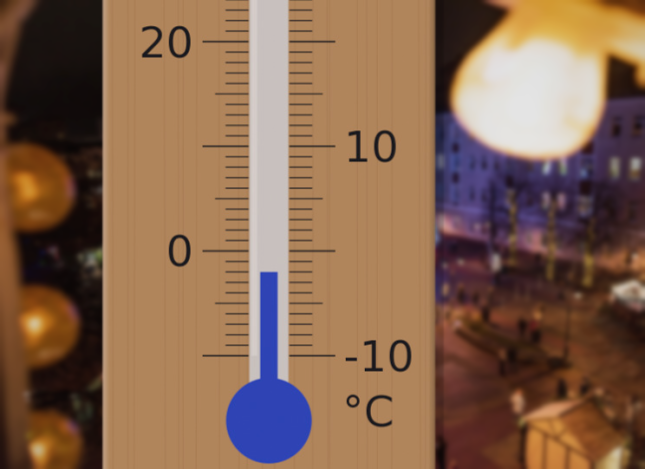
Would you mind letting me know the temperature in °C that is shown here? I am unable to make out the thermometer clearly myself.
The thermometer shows -2 °C
